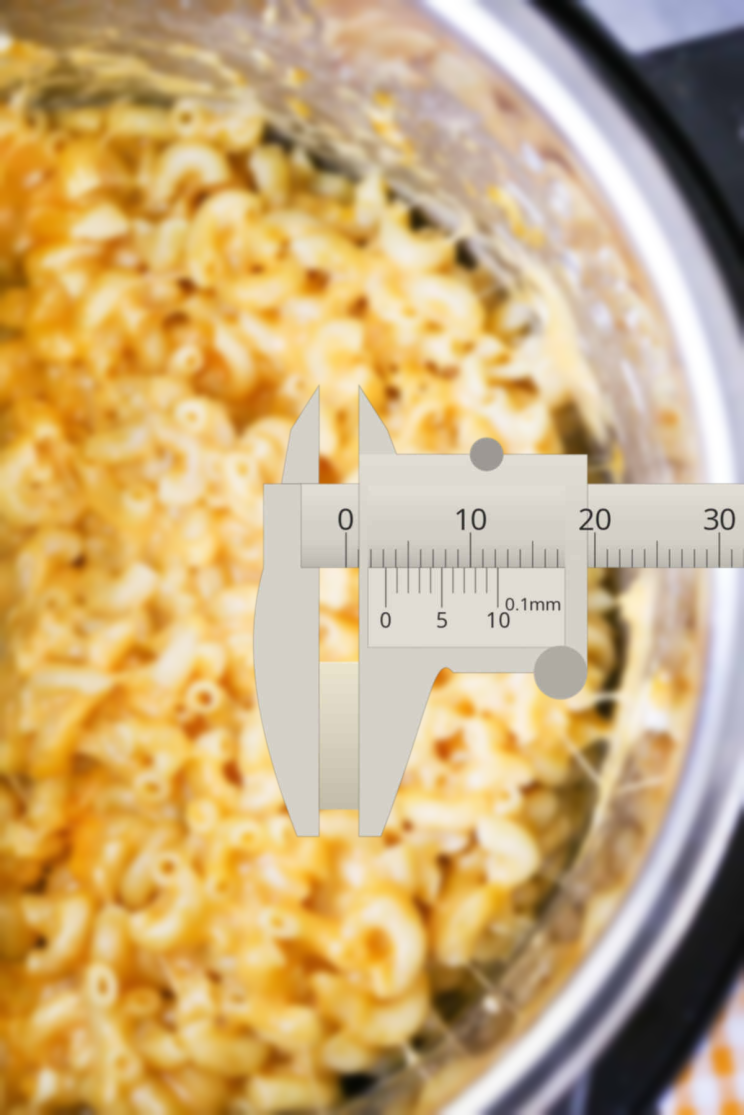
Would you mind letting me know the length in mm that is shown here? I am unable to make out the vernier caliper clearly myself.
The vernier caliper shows 3.2 mm
